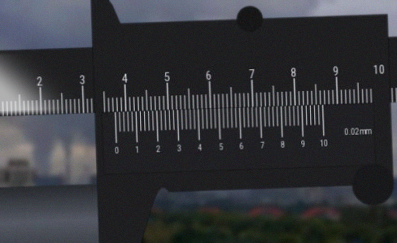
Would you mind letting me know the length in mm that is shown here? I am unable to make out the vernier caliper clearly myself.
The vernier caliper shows 37.5 mm
